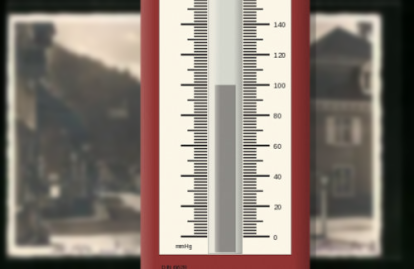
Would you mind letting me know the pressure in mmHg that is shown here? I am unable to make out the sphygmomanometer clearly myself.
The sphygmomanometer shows 100 mmHg
